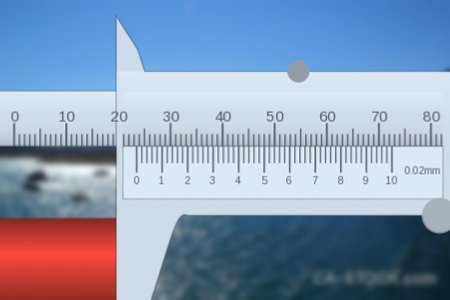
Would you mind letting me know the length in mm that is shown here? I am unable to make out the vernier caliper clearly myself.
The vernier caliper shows 23.5 mm
